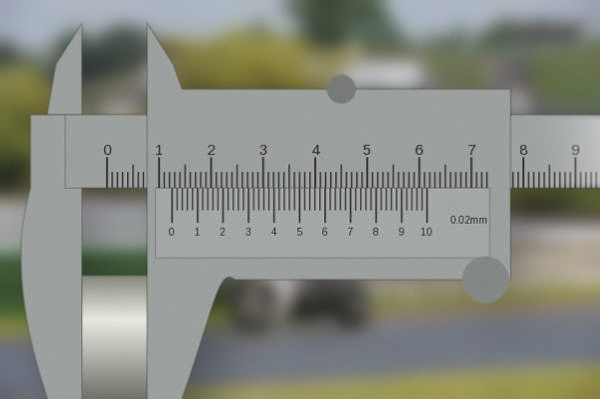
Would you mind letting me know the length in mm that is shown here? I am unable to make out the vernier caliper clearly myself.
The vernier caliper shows 12.5 mm
